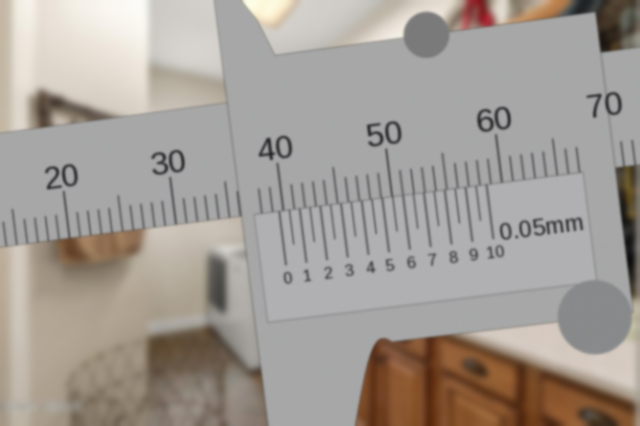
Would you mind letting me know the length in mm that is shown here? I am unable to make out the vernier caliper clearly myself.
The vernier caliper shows 39.6 mm
